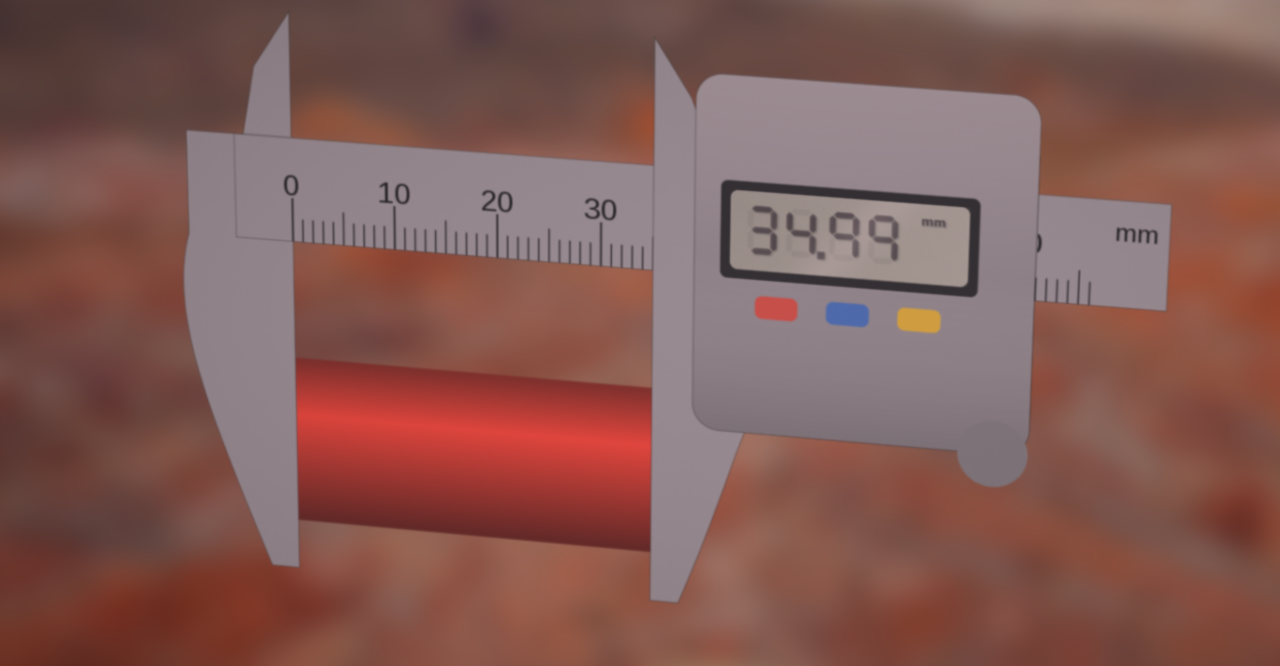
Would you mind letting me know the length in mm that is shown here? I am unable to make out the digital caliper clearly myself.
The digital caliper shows 34.99 mm
